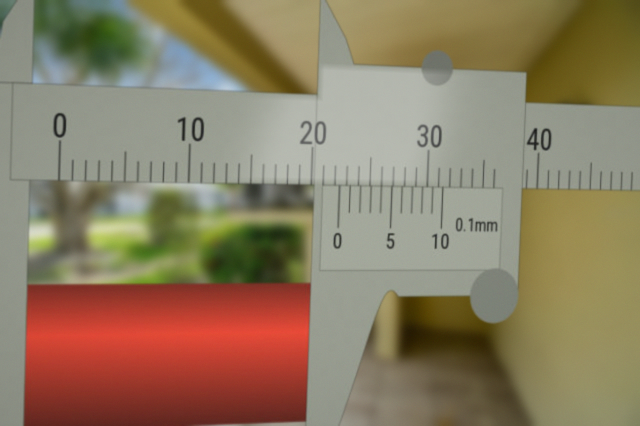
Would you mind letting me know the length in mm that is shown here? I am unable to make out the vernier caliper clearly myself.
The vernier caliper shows 22.4 mm
